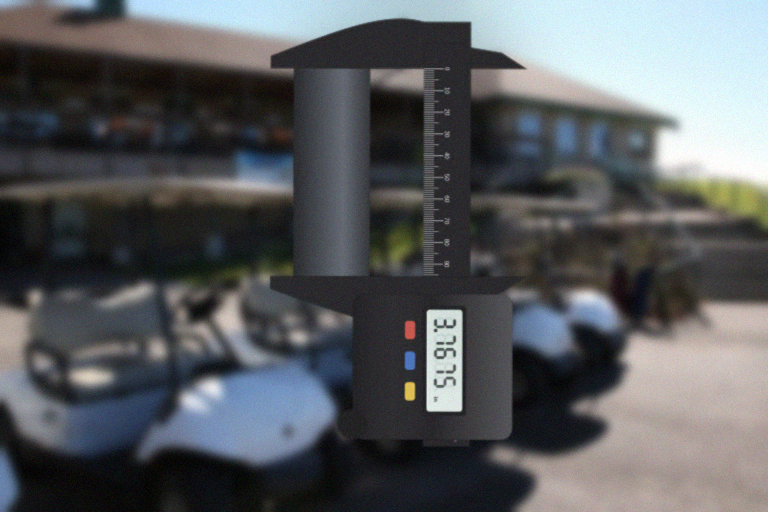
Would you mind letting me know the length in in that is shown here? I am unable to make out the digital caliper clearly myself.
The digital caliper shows 3.7675 in
